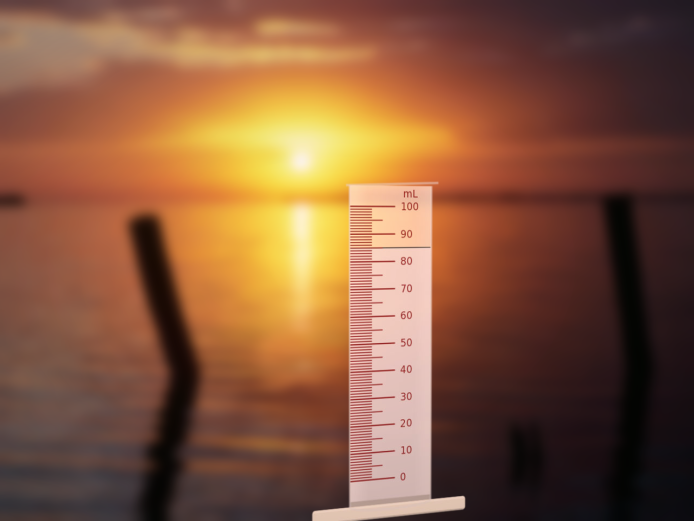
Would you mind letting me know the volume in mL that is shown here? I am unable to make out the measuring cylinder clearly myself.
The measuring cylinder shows 85 mL
